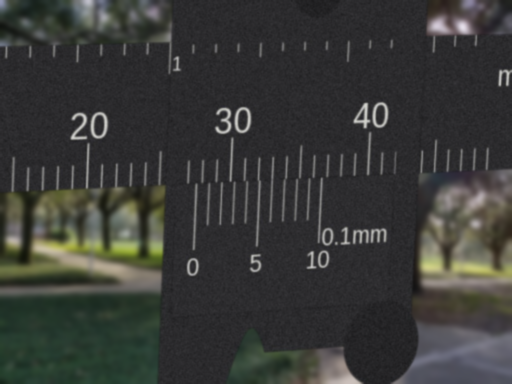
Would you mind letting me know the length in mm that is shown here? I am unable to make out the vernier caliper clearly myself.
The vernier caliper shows 27.6 mm
